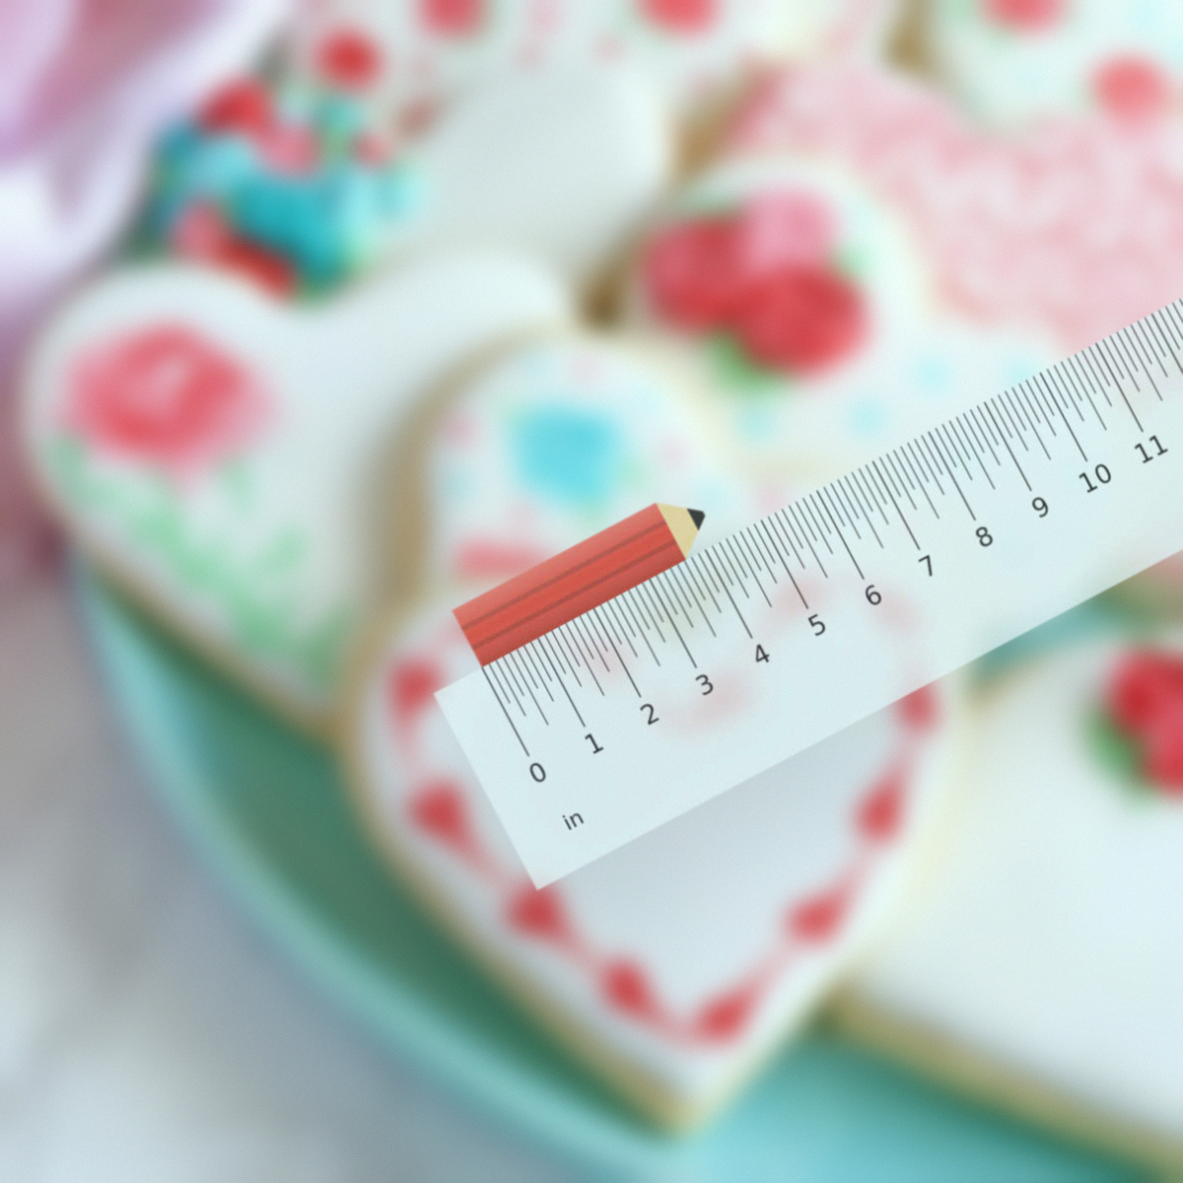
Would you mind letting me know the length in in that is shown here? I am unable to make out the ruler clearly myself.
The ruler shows 4.25 in
